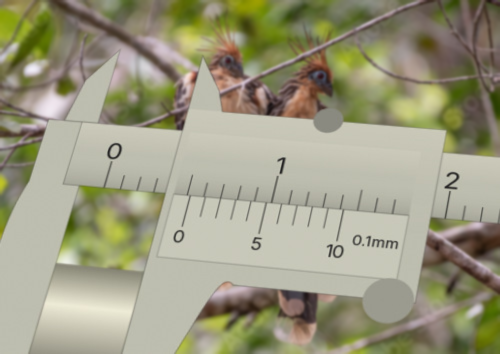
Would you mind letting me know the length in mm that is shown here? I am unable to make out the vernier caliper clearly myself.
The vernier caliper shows 5.2 mm
